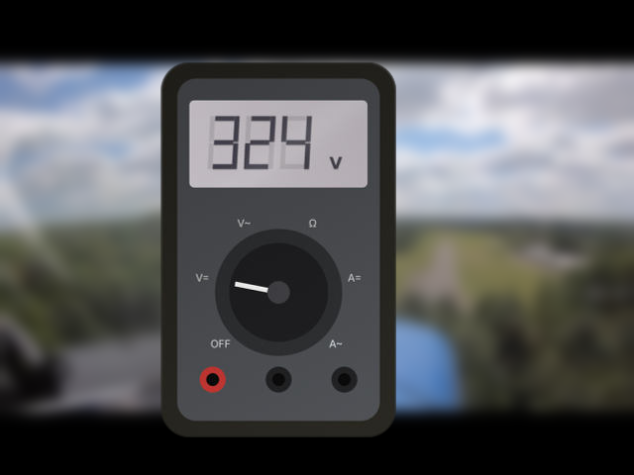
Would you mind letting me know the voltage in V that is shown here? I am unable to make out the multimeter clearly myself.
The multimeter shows 324 V
